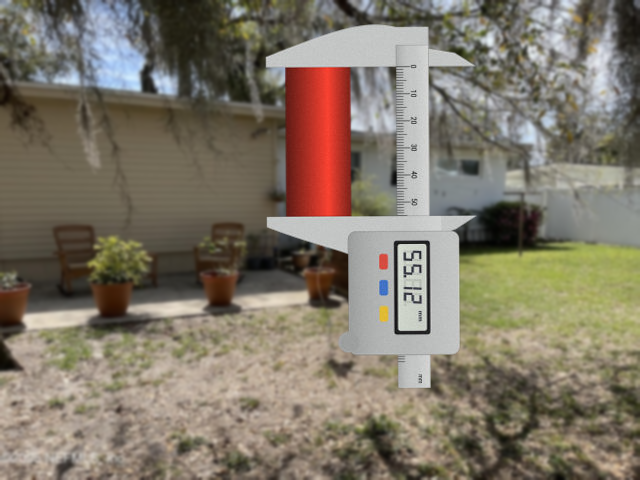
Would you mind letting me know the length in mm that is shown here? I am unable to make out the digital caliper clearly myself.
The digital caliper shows 55.12 mm
